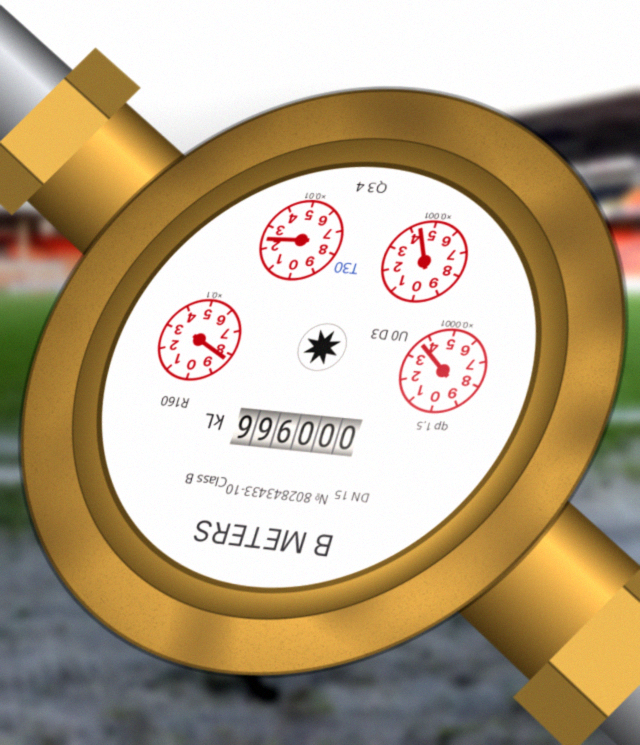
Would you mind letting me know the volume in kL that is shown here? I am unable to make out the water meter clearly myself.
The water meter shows 966.8243 kL
